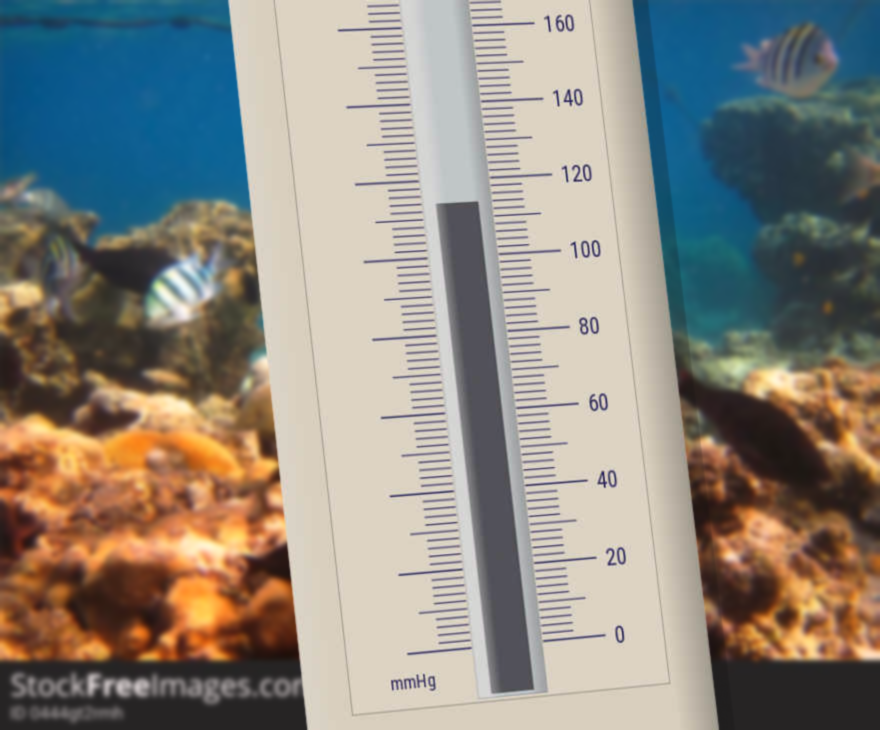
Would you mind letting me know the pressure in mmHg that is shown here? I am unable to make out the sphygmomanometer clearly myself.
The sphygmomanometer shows 114 mmHg
